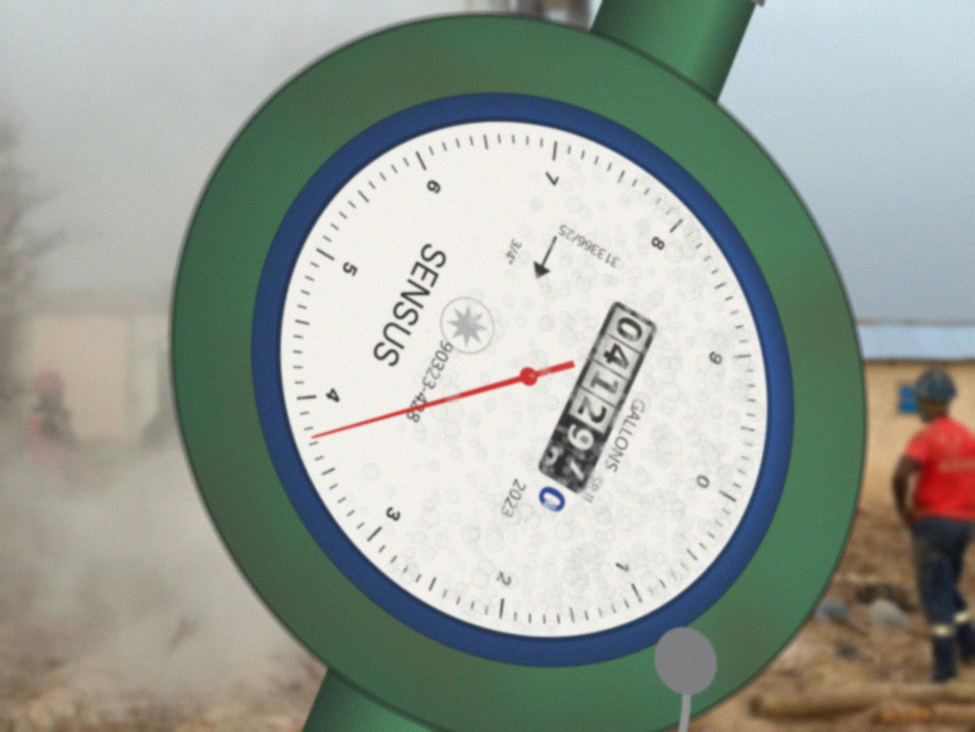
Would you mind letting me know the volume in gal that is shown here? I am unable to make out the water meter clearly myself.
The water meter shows 412973.7 gal
